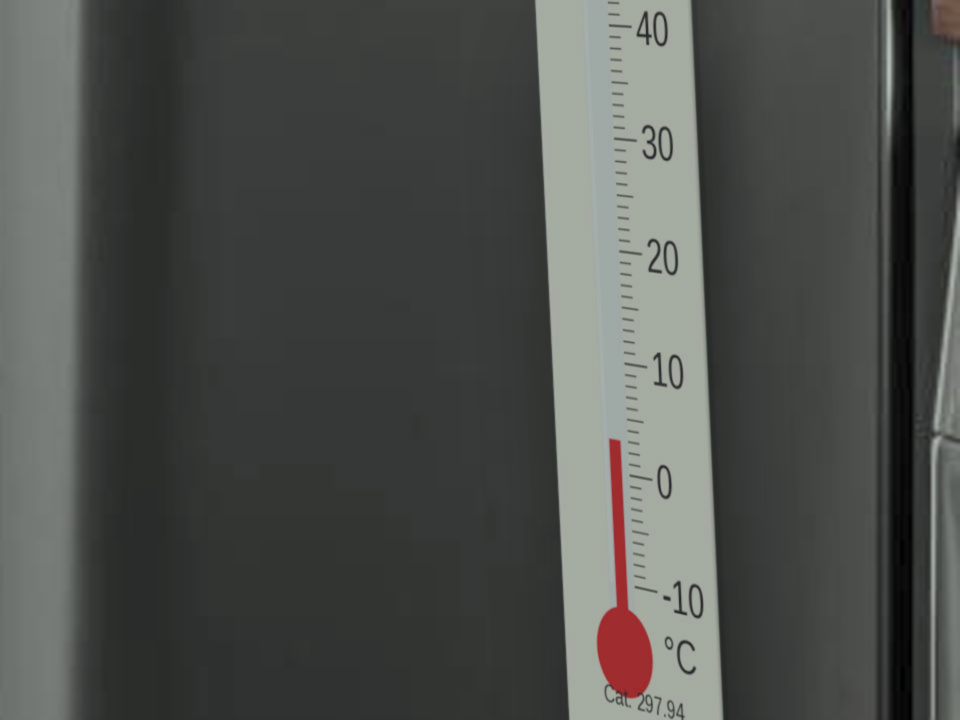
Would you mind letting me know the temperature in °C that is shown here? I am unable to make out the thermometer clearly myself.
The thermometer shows 3 °C
